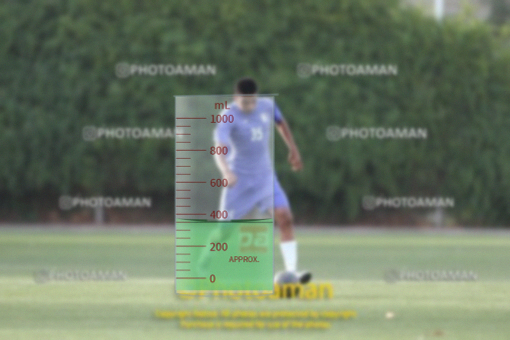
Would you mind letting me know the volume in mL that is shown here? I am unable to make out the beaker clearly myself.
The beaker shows 350 mL
